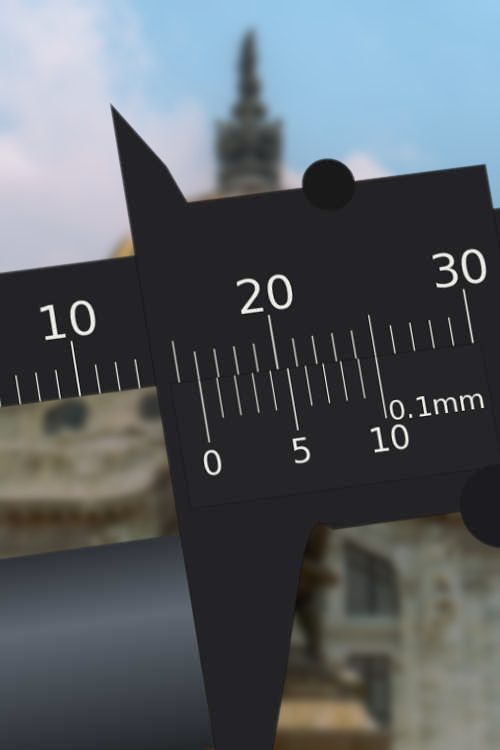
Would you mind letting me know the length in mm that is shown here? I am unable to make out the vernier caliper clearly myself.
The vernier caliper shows 16.0 mm
